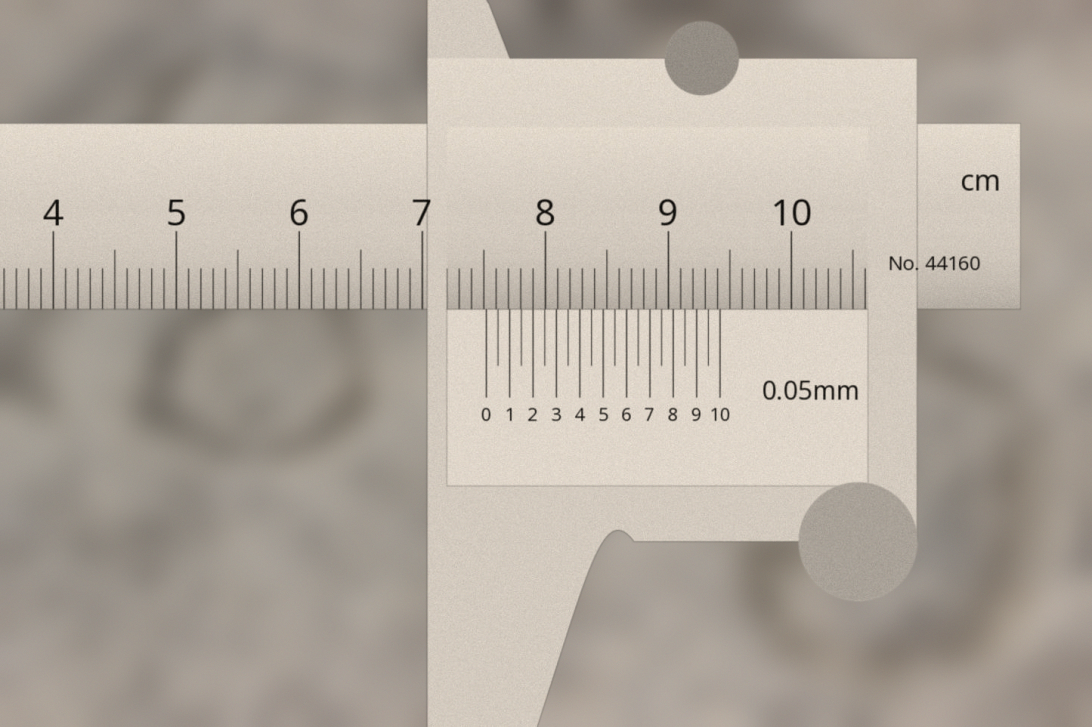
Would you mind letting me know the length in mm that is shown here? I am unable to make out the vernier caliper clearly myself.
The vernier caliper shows 75.2 mm
